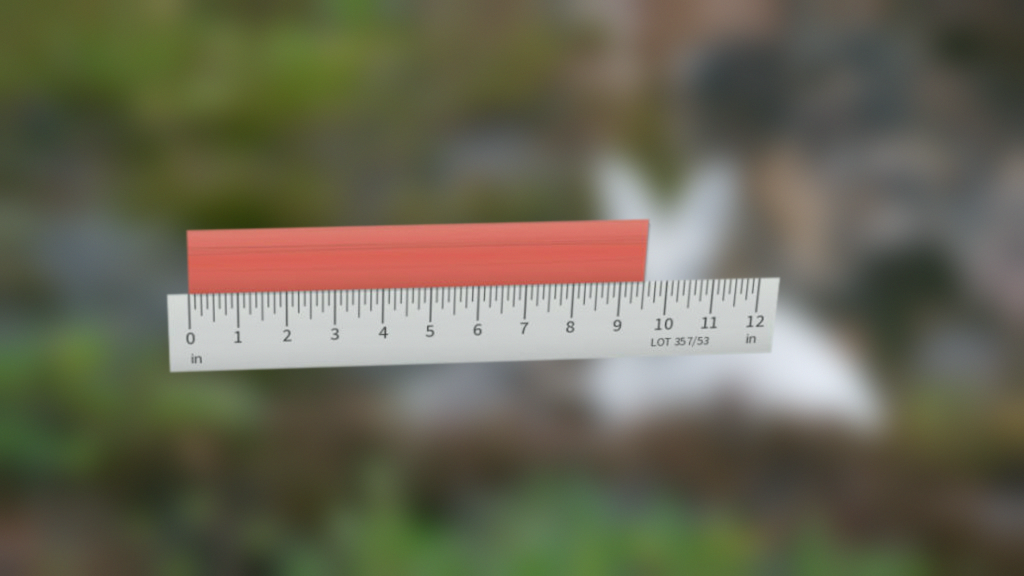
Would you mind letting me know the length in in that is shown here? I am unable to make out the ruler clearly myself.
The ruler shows 9.5 in
